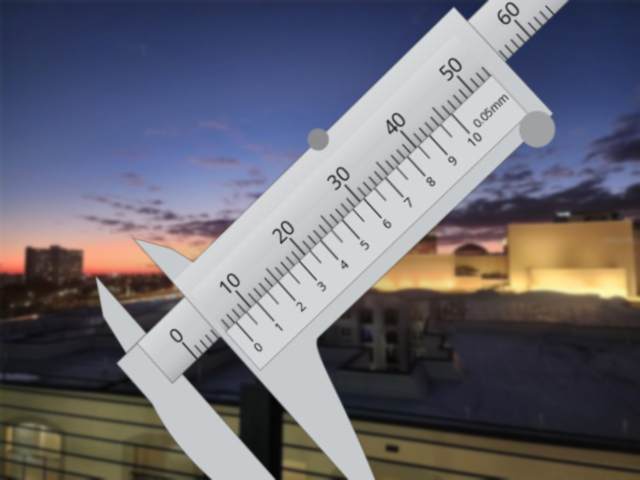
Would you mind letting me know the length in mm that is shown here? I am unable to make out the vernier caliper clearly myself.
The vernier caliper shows 7.2 mm
